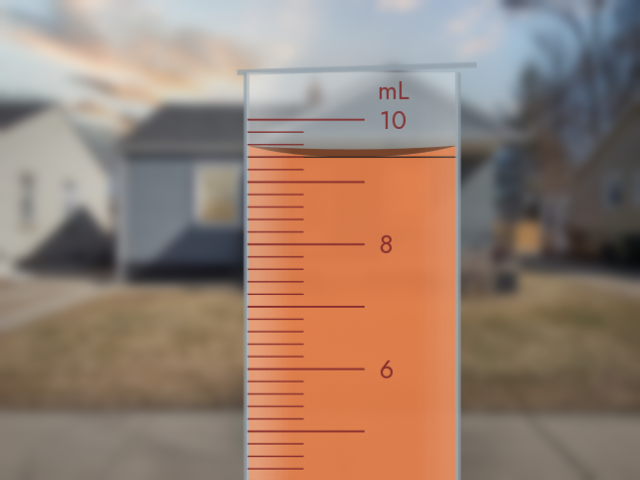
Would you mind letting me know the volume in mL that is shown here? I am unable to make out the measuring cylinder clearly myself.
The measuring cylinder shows 9.4 mL
